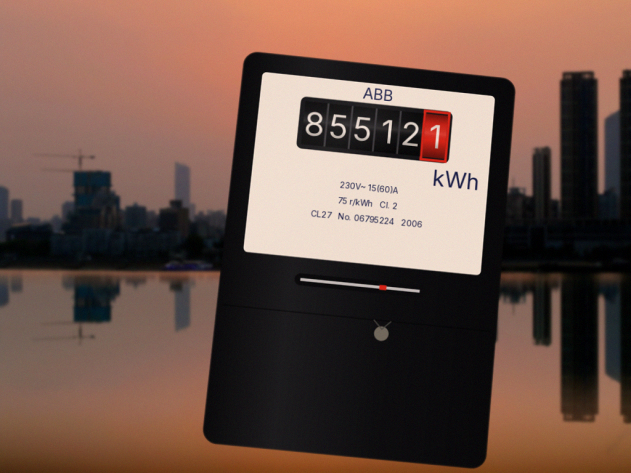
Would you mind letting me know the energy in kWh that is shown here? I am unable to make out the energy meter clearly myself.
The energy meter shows 85512.1 kWh
